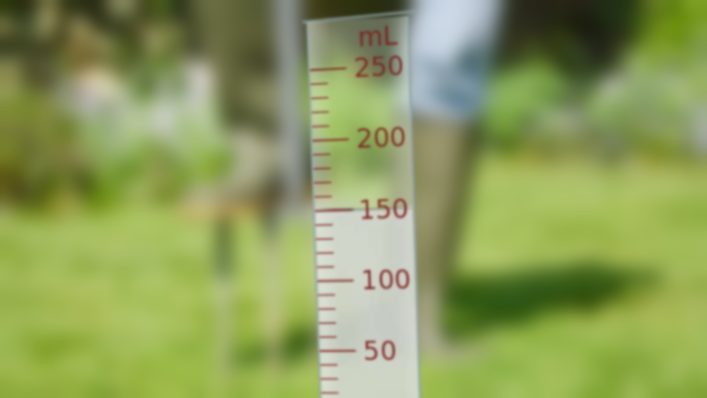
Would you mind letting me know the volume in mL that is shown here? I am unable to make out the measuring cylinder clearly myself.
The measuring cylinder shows 150 mL
